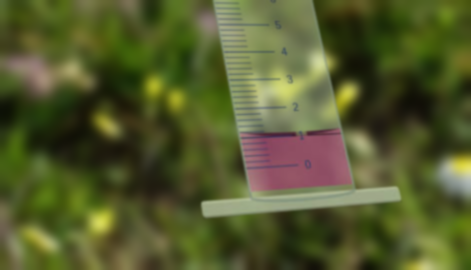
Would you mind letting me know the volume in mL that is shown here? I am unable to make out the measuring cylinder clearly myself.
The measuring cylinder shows 1 mL
